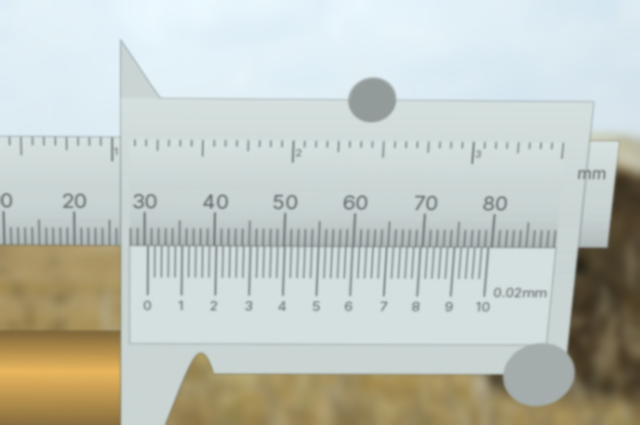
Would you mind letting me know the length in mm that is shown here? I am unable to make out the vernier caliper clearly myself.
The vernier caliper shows 30.5 mm
